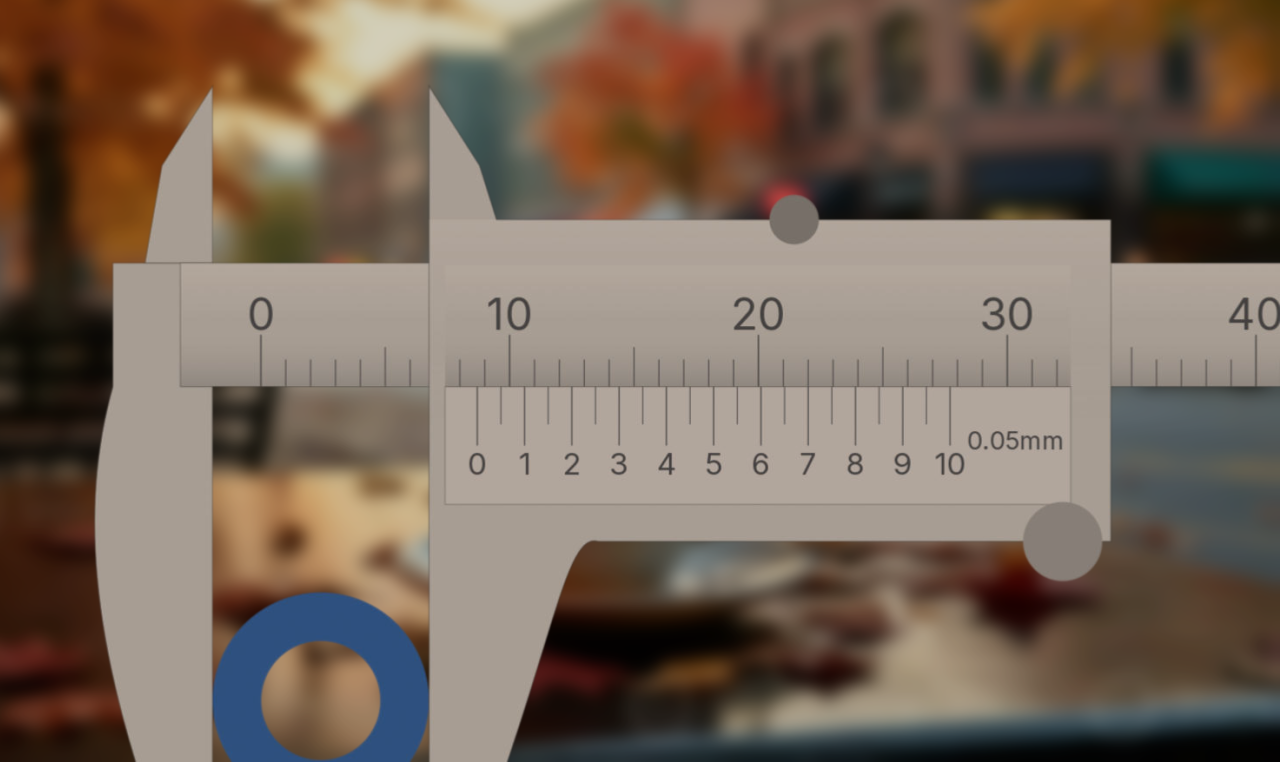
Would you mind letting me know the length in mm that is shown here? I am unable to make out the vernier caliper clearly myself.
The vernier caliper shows 8.70 mm
